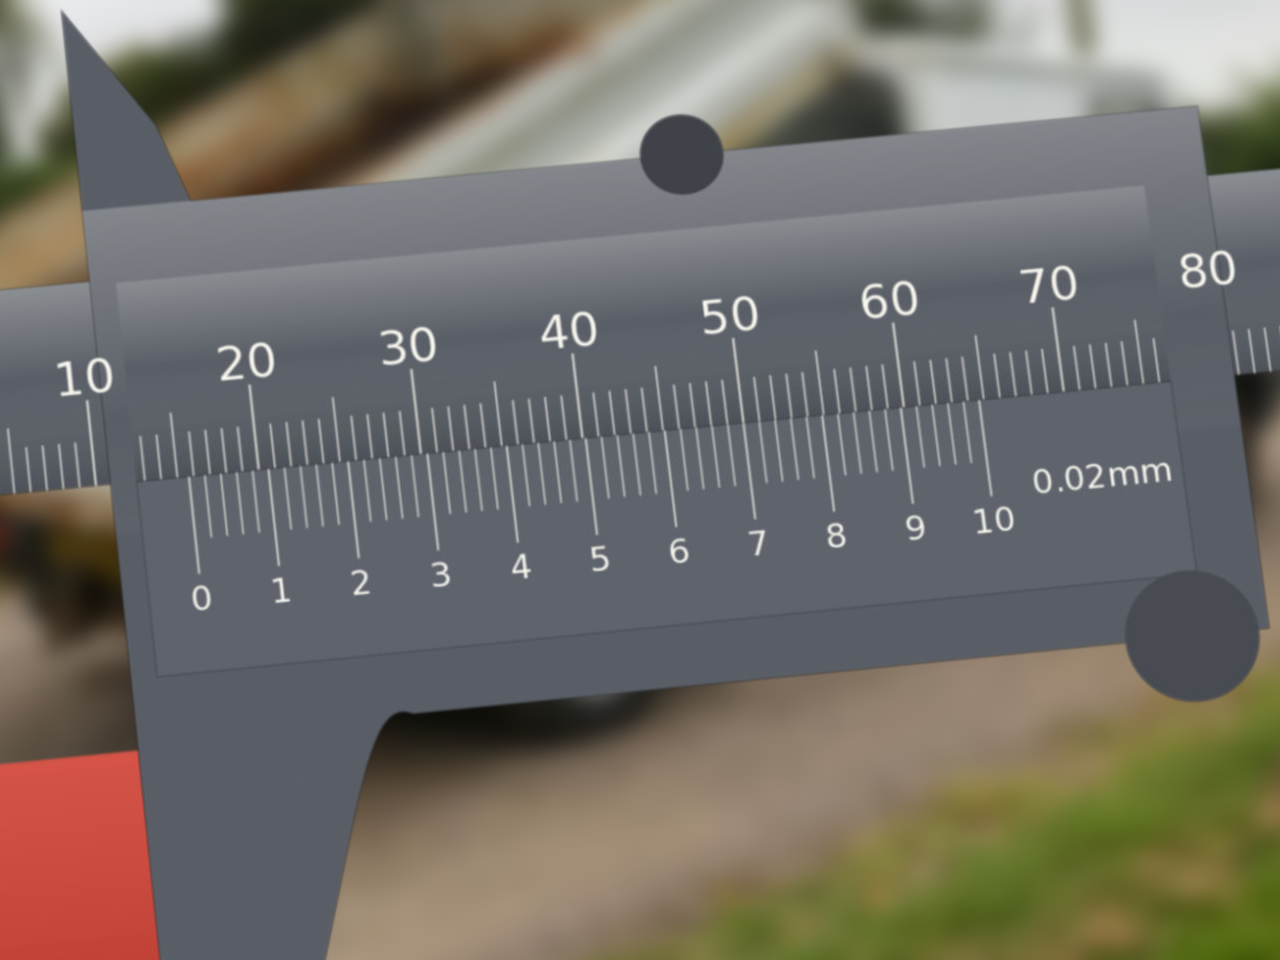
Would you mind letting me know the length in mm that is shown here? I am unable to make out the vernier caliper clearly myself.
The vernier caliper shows 15.7 mm
